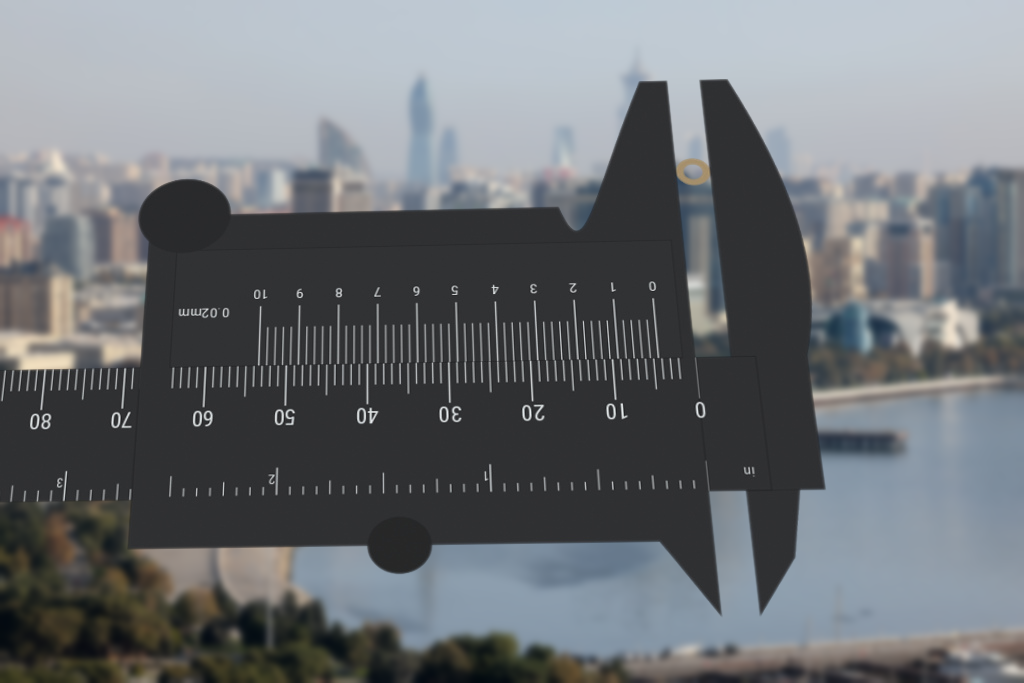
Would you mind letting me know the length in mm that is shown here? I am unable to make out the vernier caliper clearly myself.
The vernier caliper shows 4.4 mm
